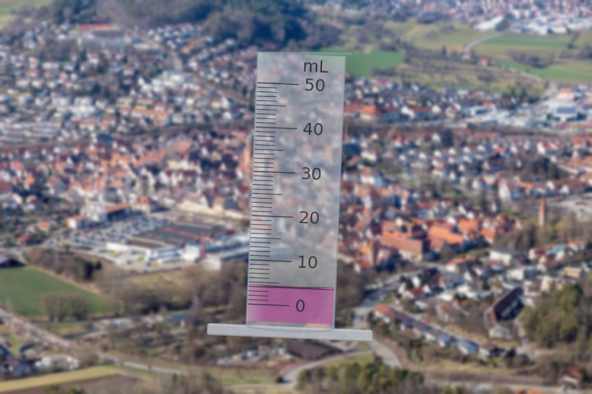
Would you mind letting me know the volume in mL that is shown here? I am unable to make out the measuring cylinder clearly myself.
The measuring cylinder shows 4 mL
